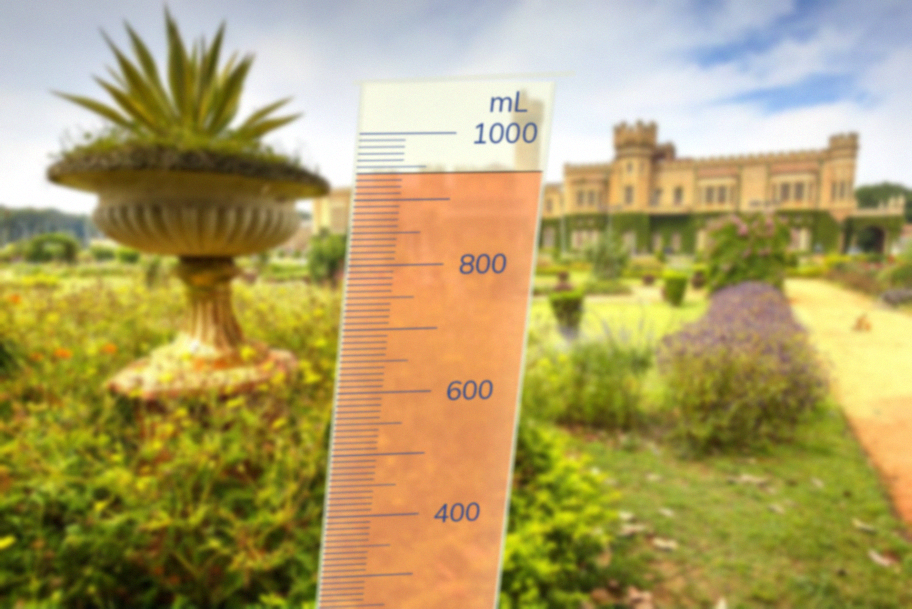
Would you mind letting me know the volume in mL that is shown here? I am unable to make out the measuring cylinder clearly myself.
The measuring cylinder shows 940 mL
